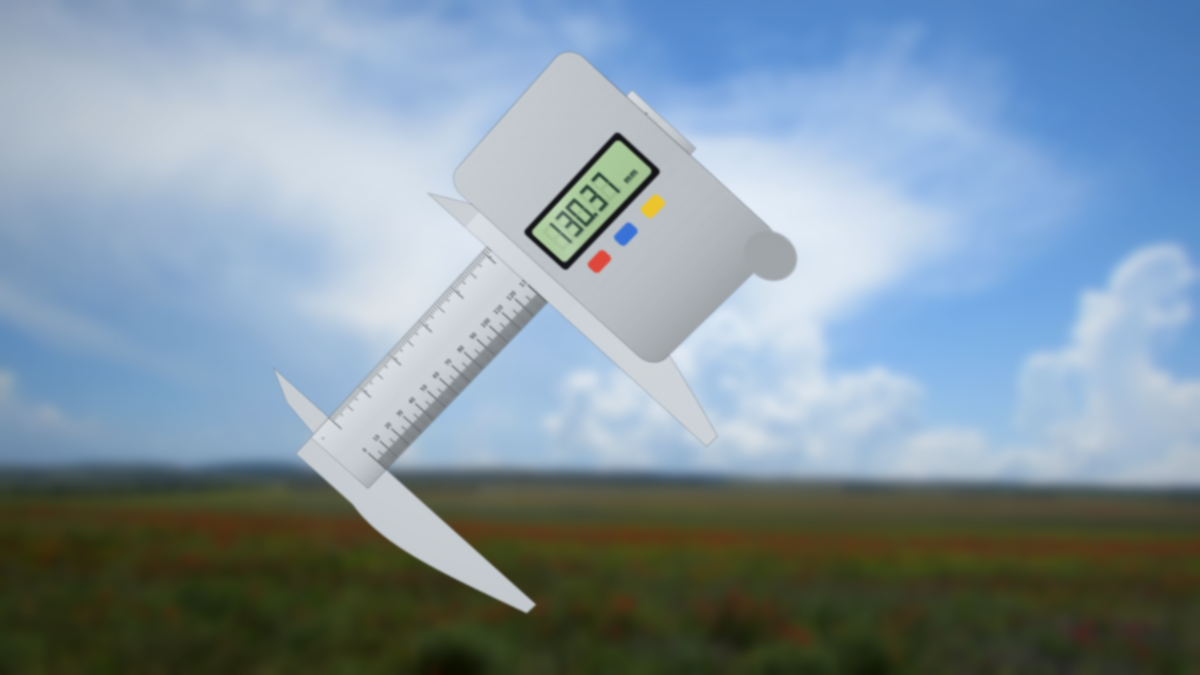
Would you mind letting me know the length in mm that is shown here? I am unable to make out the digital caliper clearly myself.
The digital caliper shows 130.37 mm
